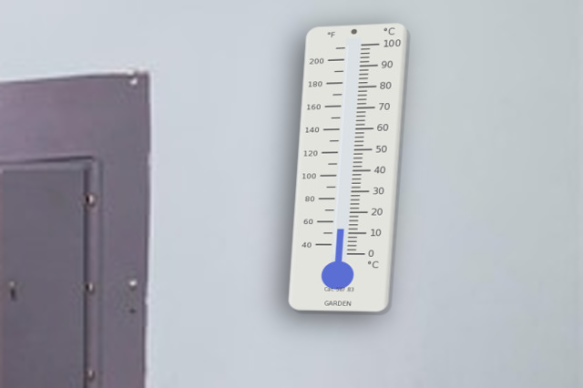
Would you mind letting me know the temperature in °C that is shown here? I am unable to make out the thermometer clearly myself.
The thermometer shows 12 °C
